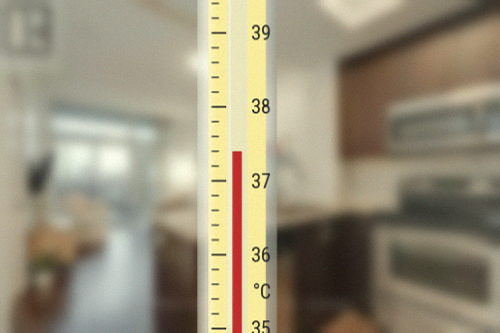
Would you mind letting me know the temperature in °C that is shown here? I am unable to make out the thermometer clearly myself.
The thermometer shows 37.4 °C
